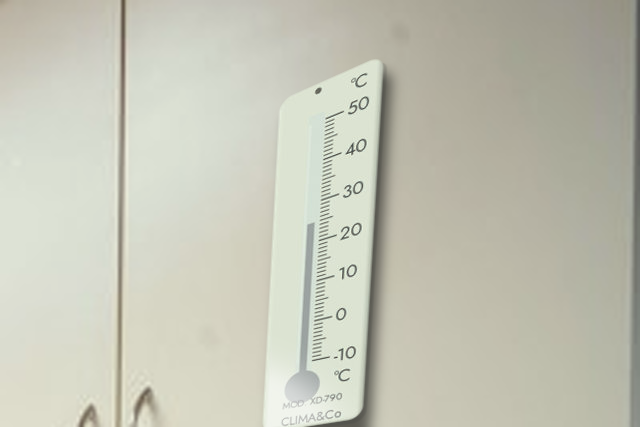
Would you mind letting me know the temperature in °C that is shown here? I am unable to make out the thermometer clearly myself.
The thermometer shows 25 °C
